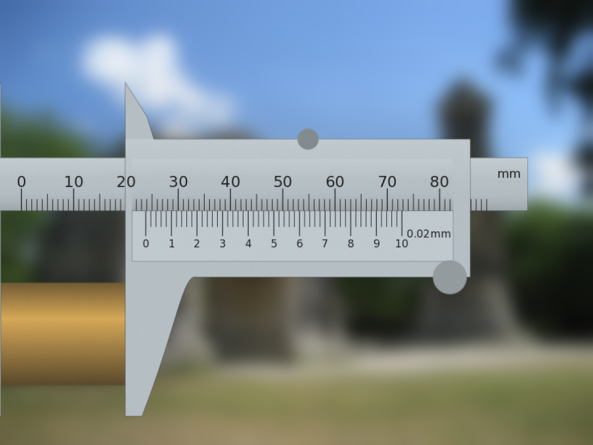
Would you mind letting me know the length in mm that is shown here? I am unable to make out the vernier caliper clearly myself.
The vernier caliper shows 23.8 mm
